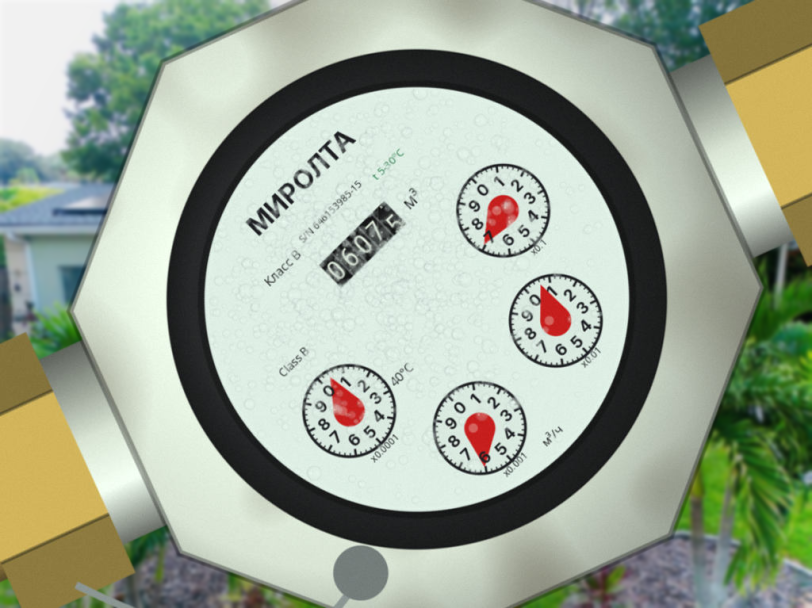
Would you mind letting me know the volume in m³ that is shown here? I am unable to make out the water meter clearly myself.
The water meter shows 6074.7060 m³
